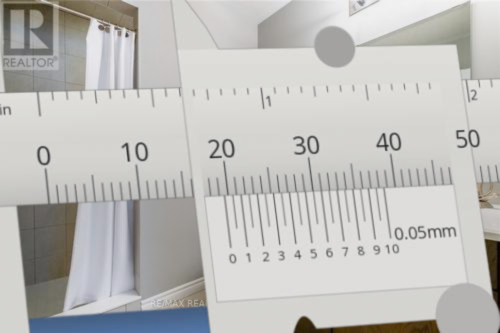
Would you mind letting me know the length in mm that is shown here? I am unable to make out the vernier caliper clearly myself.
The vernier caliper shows 19.6 mm
